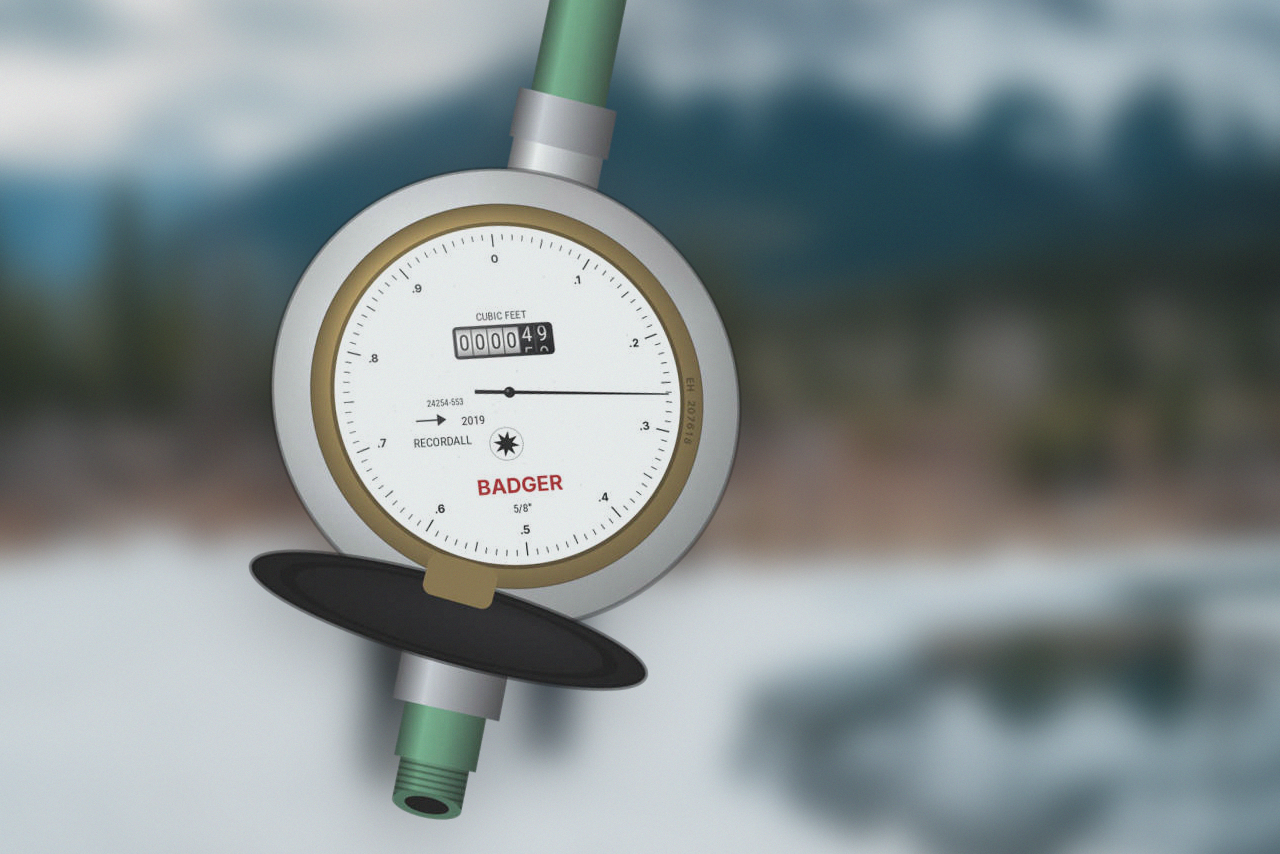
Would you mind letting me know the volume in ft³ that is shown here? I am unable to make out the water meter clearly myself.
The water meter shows 49.26 ft³
